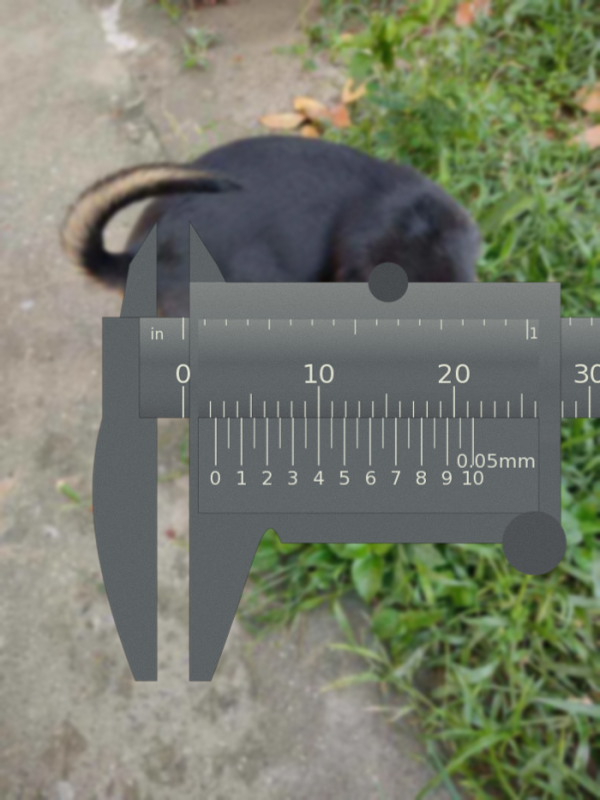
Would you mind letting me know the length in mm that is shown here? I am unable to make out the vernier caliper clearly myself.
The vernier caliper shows 2.4 mm
